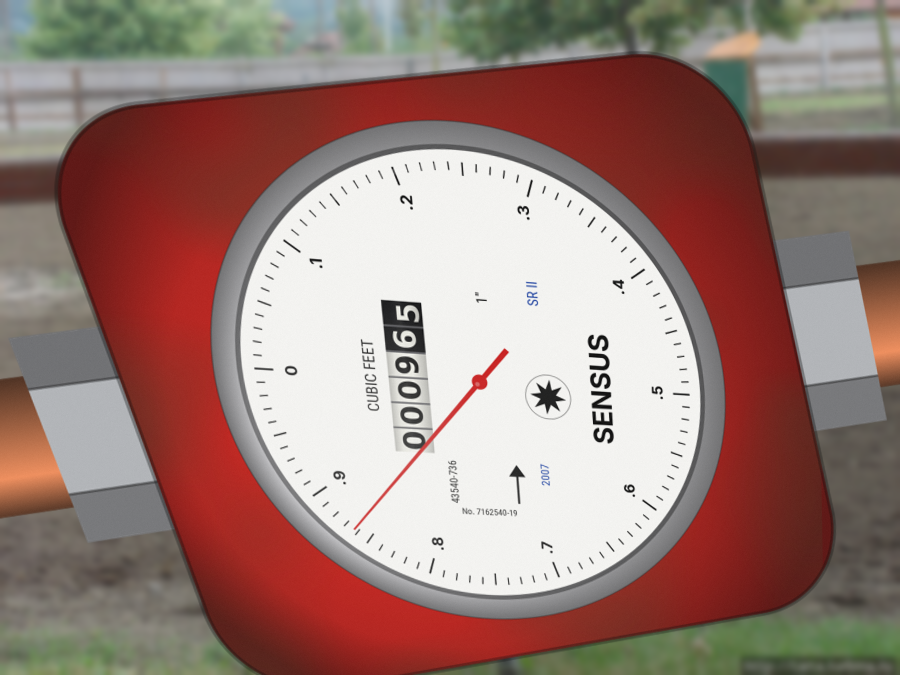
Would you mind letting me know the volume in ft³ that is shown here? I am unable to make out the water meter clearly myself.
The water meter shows 964.86 ft³
